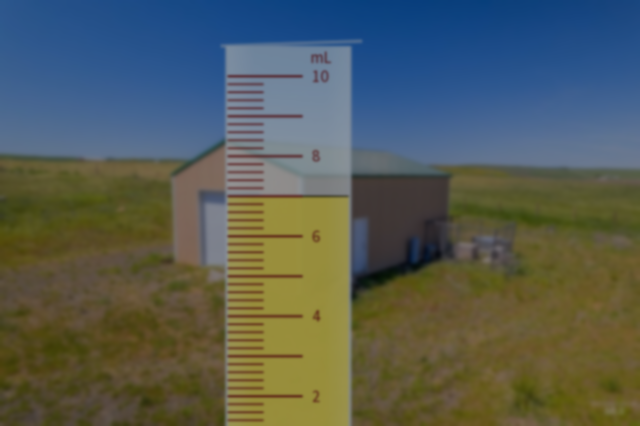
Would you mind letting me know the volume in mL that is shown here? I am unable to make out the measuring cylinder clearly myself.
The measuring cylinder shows 7 mL
